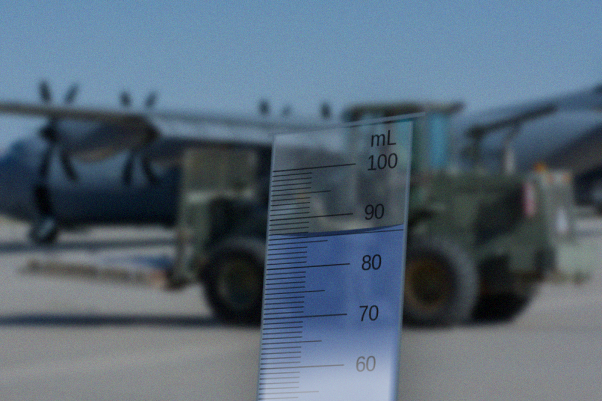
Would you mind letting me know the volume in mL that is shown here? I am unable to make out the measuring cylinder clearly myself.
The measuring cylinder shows 86 mL
